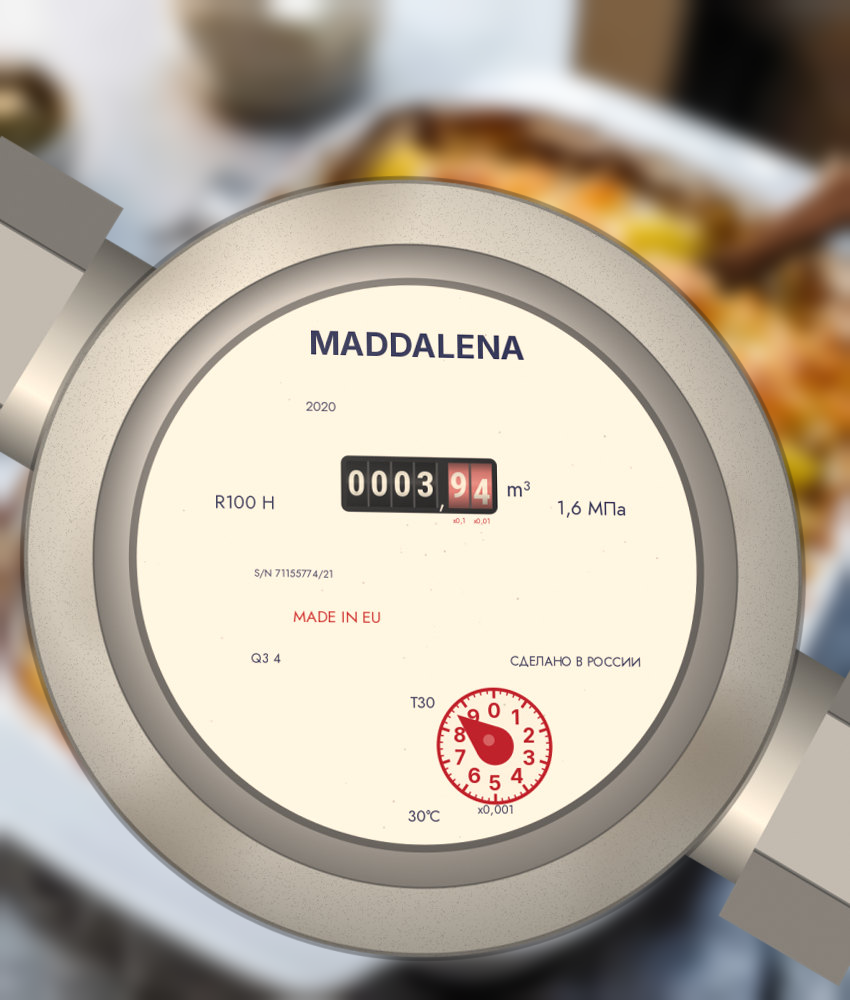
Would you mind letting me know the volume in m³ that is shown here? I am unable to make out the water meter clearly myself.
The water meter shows 3.938 m³
